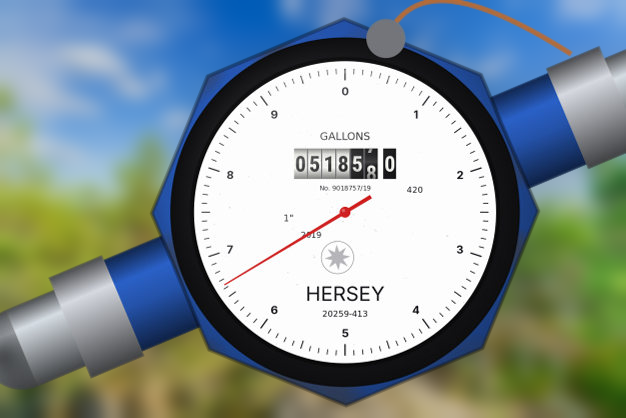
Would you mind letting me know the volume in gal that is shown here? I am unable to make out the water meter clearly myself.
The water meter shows 518576.6 gal
